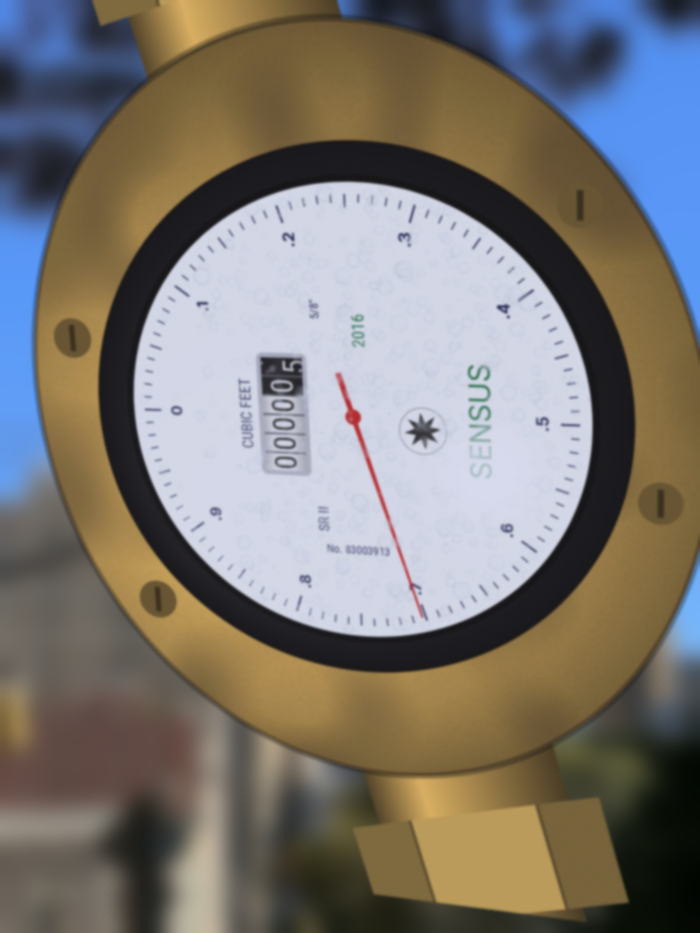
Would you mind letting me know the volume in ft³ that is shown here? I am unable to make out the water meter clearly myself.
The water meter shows 4.70 ft³
